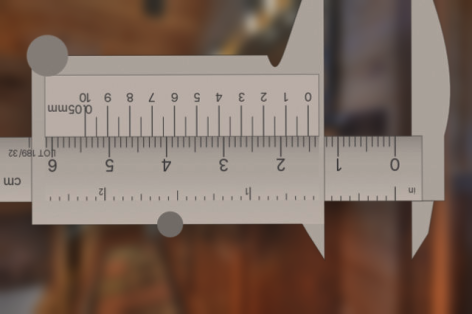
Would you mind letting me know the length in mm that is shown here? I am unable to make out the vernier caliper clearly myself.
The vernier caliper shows 15.2 mm
